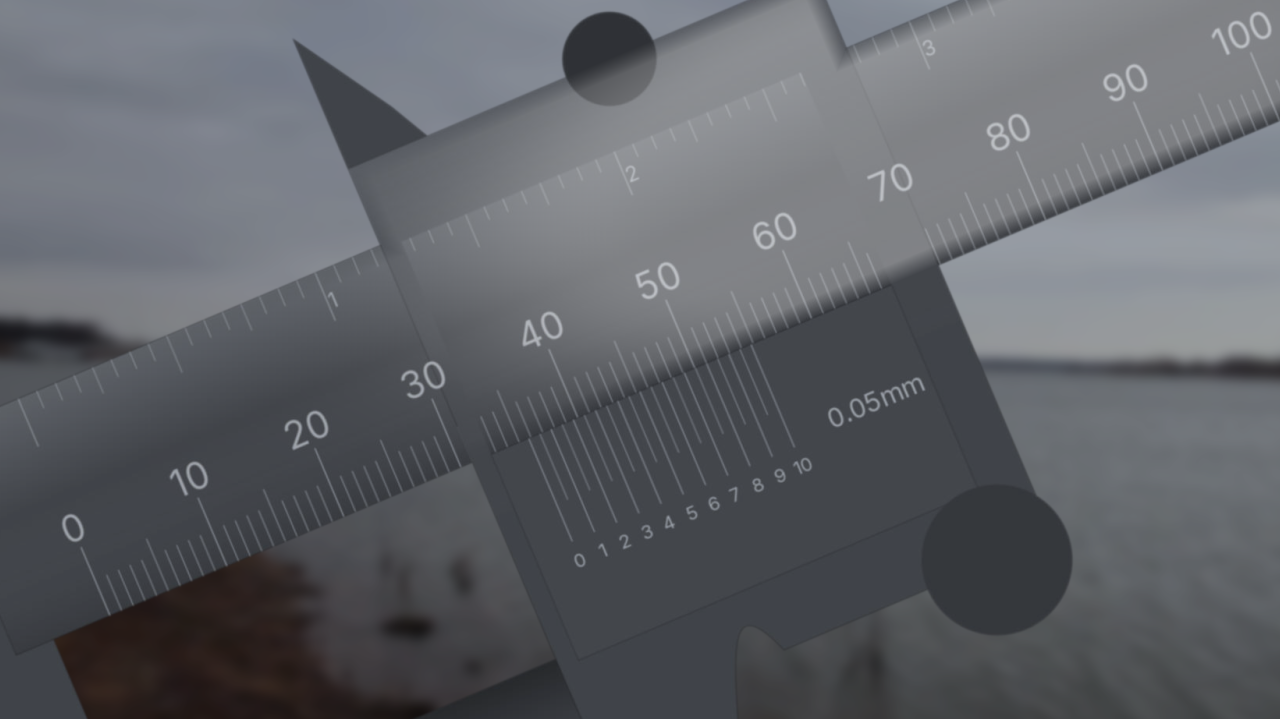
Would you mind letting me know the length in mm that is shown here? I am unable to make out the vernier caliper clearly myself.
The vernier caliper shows 35.8 mm
